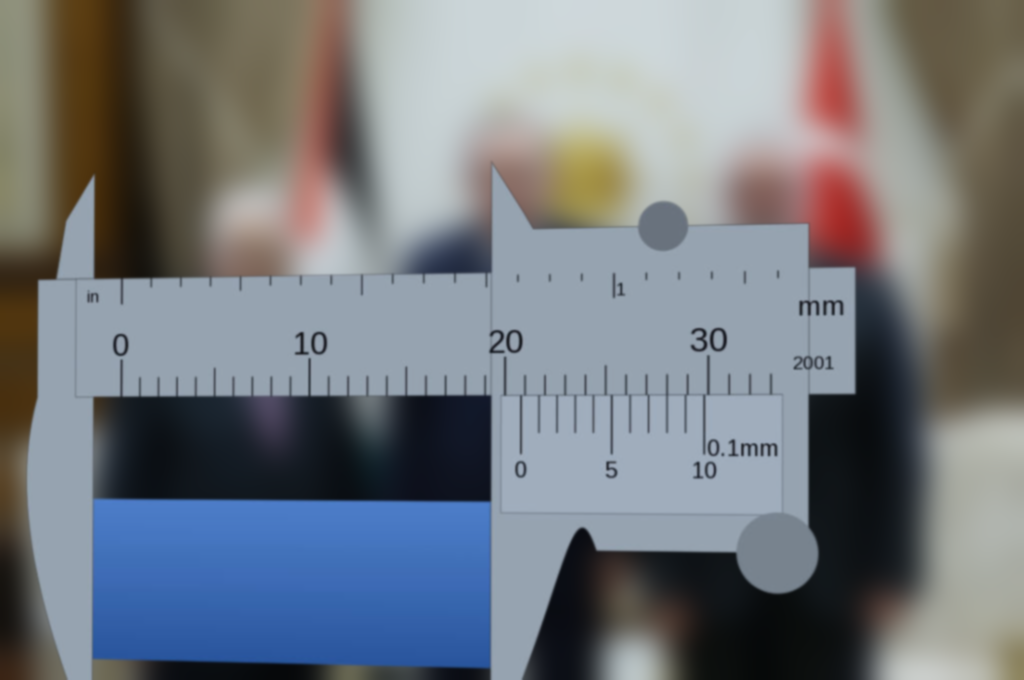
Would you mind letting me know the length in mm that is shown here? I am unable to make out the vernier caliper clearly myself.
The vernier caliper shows 20.8 mm
